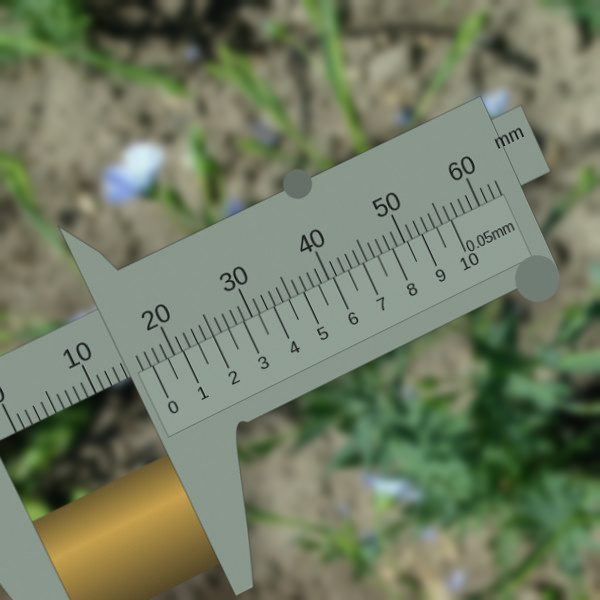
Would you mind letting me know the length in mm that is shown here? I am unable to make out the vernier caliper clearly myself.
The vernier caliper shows 17.2 mm
